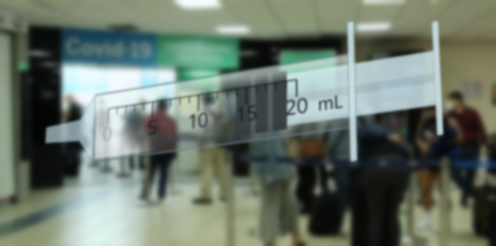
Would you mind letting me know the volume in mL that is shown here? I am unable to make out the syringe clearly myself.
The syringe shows 14 mL
